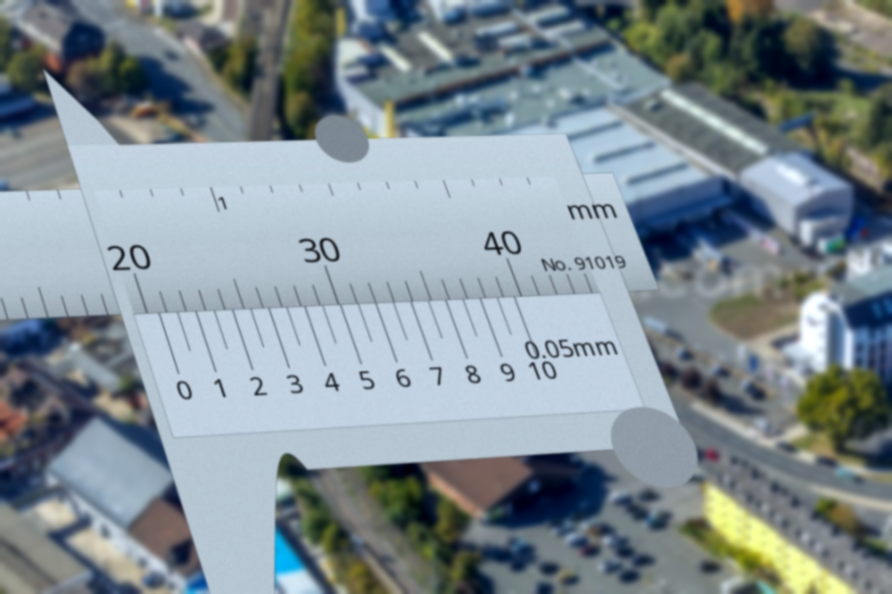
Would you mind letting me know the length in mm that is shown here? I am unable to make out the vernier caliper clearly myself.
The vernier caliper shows 20.6 mm
